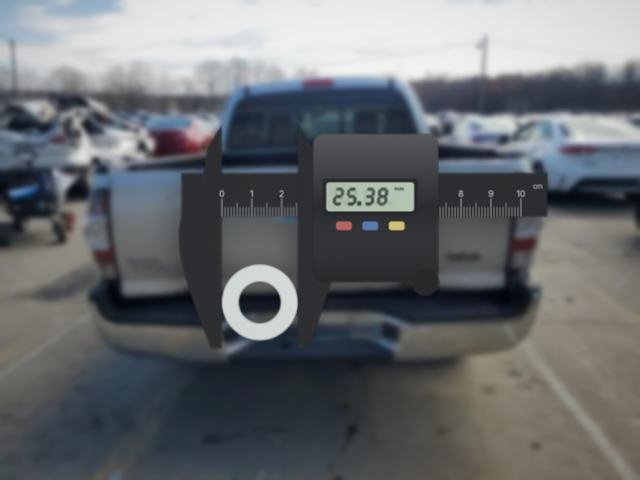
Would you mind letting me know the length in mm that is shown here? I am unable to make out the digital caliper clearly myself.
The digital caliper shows 25.38 mm
